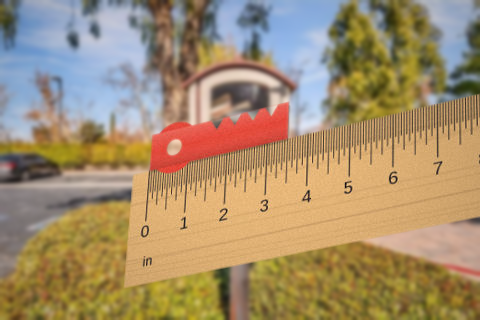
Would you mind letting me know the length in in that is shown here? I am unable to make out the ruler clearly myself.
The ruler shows 3.5 in
